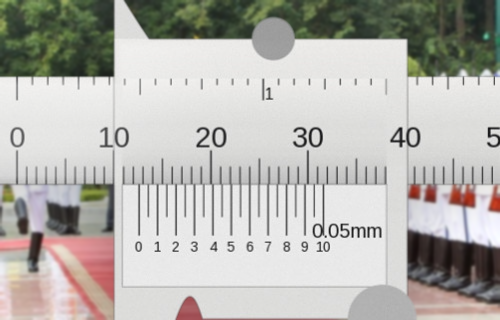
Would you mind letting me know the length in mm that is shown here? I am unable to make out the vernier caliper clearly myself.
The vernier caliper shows 12.6 mm
